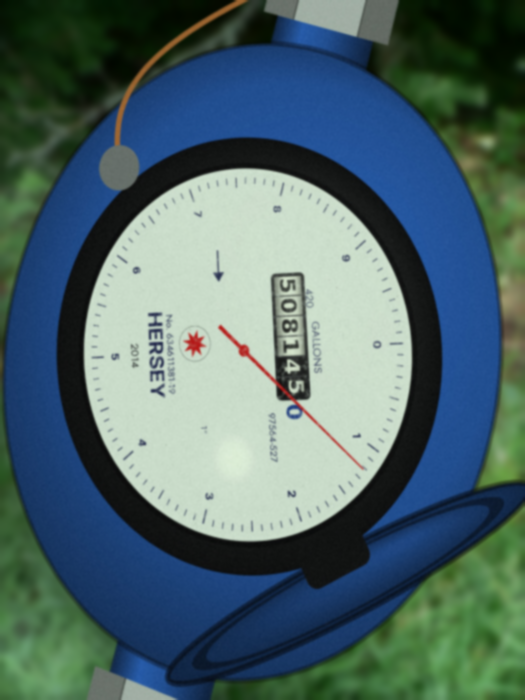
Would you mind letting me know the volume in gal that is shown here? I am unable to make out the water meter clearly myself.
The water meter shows 5081451.2 gal
